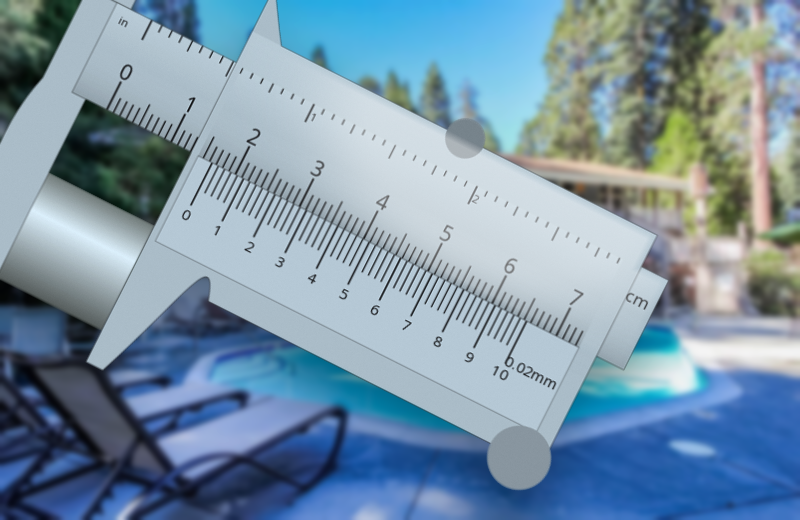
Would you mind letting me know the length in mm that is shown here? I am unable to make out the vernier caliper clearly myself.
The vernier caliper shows 16.4 mm
